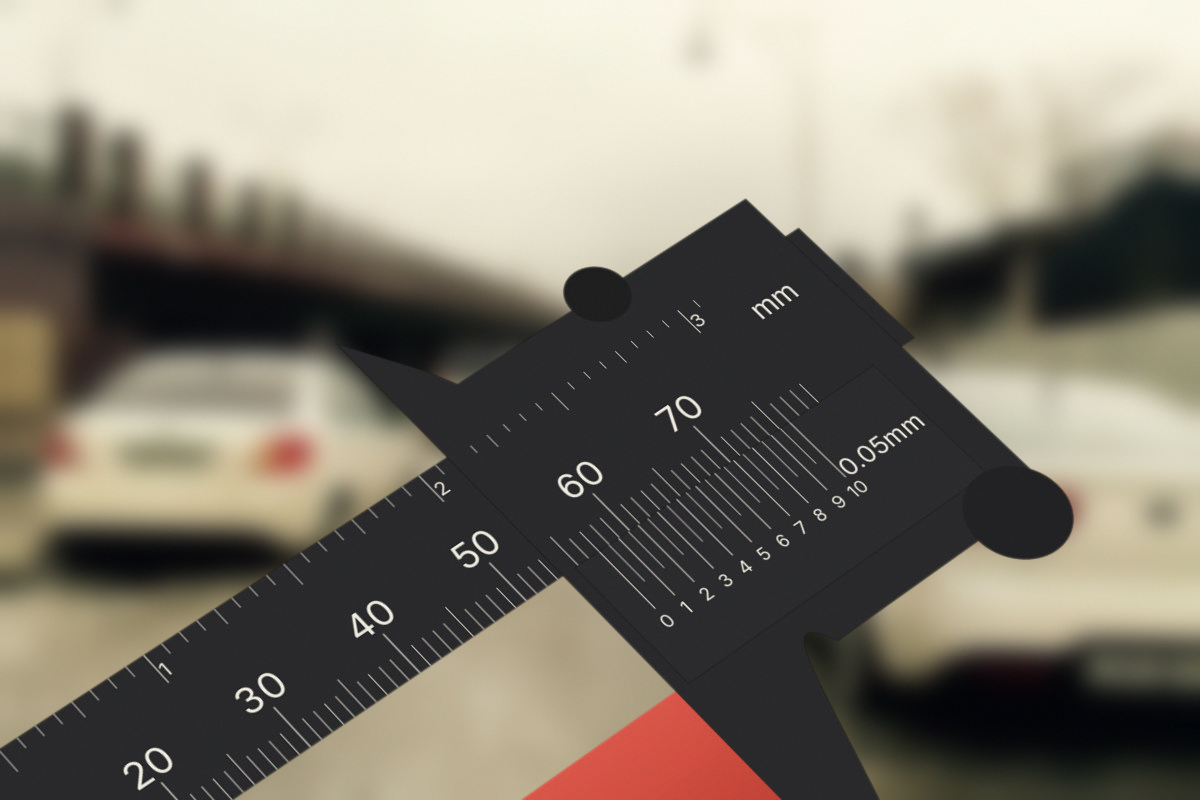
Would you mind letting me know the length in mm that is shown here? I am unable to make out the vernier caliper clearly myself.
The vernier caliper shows 57.0 mm
